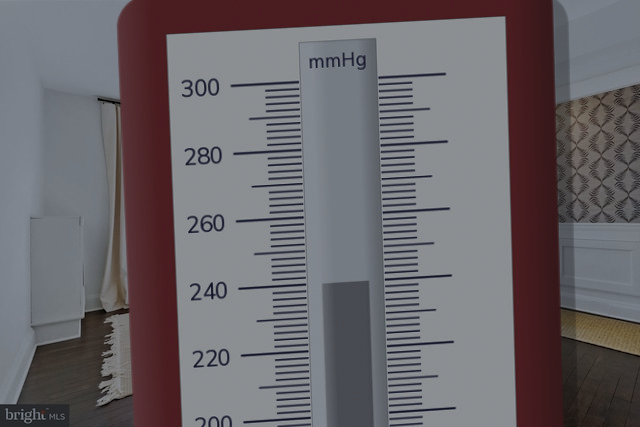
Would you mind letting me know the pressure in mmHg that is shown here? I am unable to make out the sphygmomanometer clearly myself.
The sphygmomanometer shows 240 mmHg
